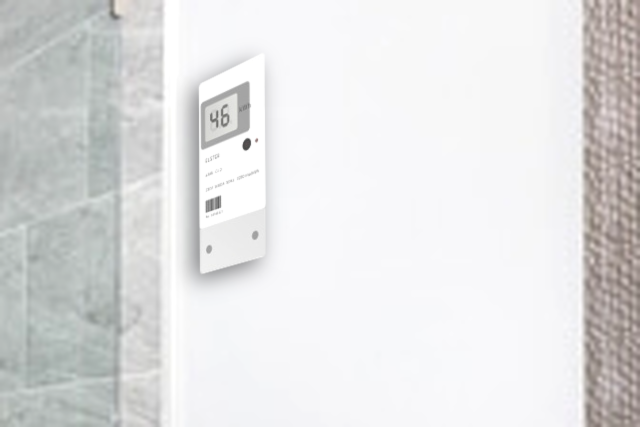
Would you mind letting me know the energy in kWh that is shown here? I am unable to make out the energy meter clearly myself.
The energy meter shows 46 kWh
